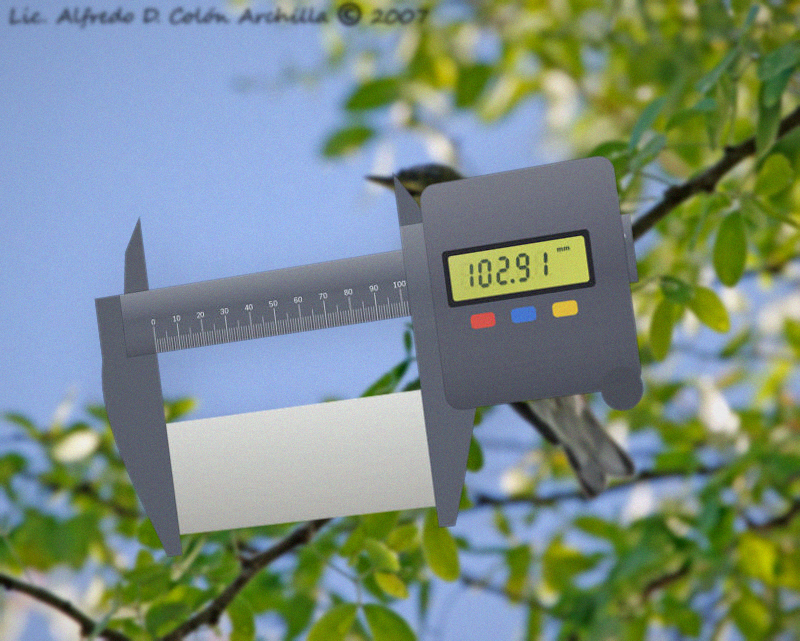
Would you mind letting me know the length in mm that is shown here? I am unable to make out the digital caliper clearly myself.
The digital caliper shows 102.91 mm
